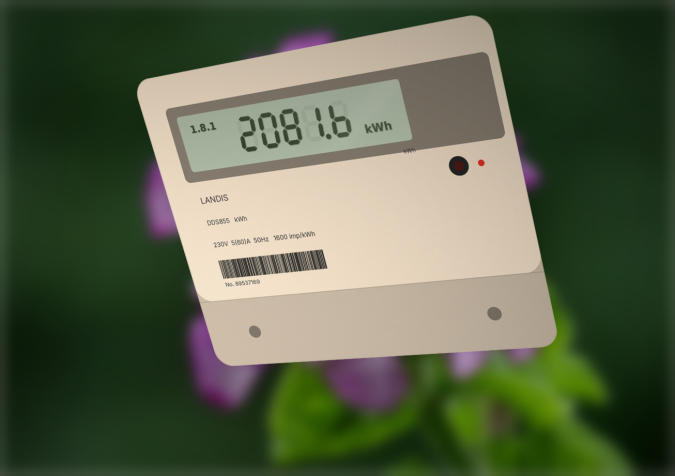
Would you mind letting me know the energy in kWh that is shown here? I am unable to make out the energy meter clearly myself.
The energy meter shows 2081.6 kWh
